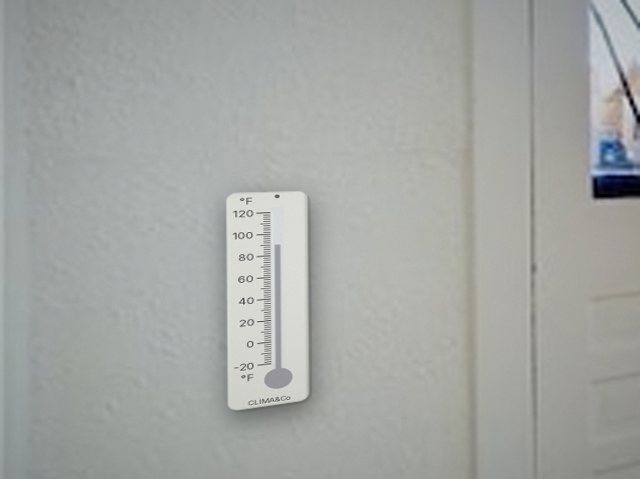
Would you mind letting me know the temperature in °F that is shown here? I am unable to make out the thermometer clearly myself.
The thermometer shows 90 °F
